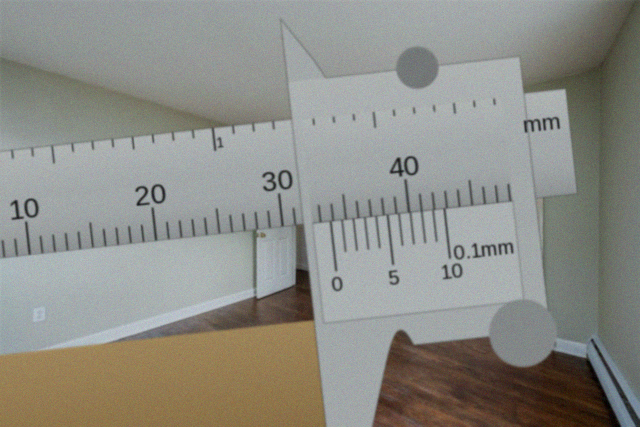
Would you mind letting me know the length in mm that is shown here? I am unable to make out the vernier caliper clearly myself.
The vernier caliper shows 33.8 mm
